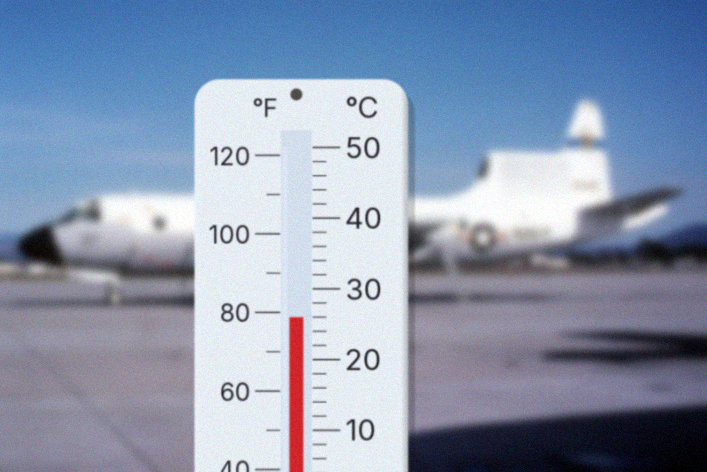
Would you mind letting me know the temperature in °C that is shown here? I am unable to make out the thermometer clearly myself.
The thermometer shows 26 °C
